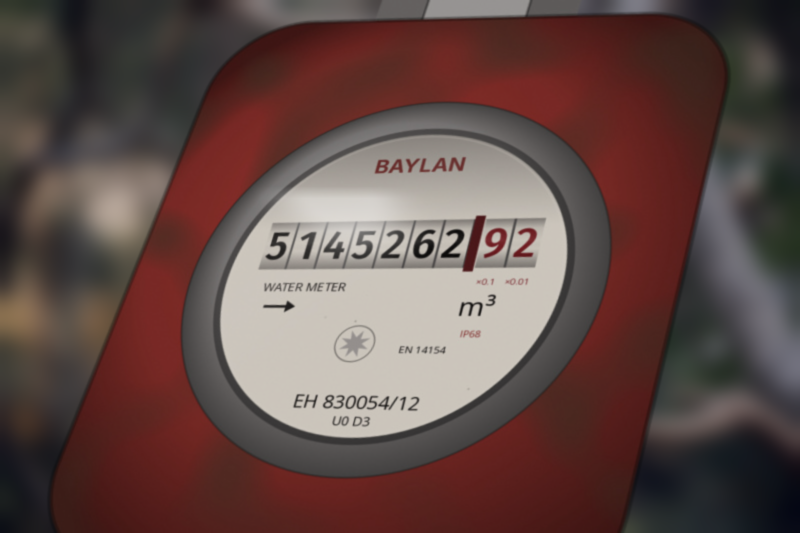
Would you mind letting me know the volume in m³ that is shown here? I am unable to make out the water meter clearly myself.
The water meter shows 5145262.92 m³
